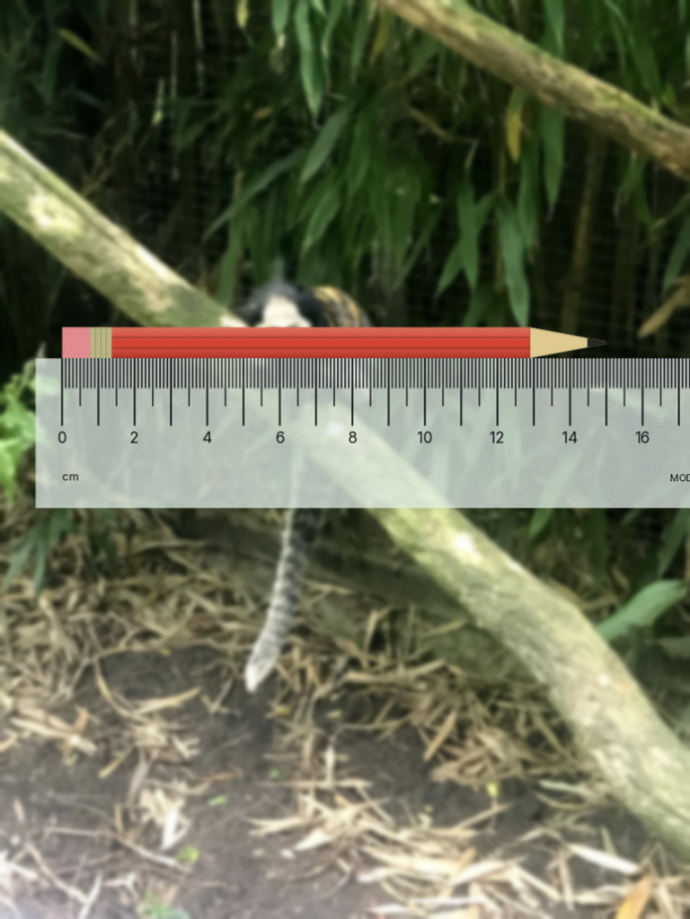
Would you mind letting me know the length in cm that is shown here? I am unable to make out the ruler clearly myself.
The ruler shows 15 cm
